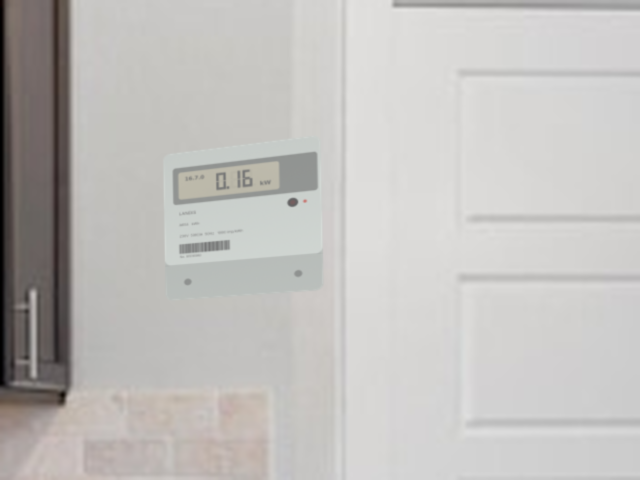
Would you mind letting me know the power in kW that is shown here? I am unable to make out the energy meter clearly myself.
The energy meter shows 0.16 kW
